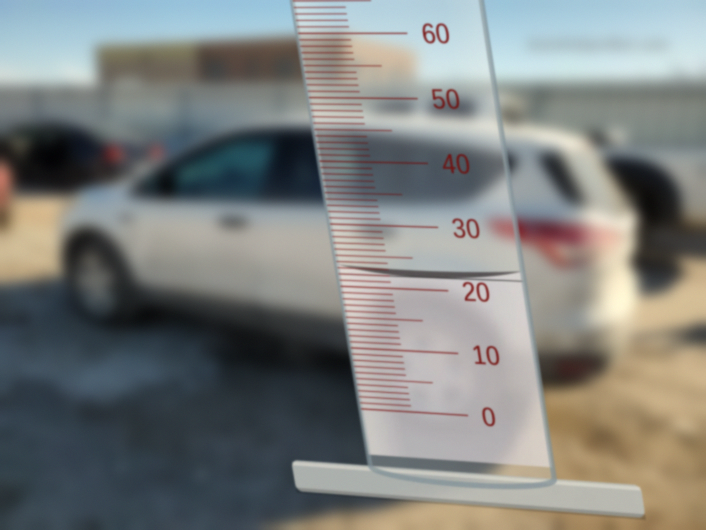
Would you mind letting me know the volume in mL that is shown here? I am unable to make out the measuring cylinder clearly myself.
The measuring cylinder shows 22 mL
